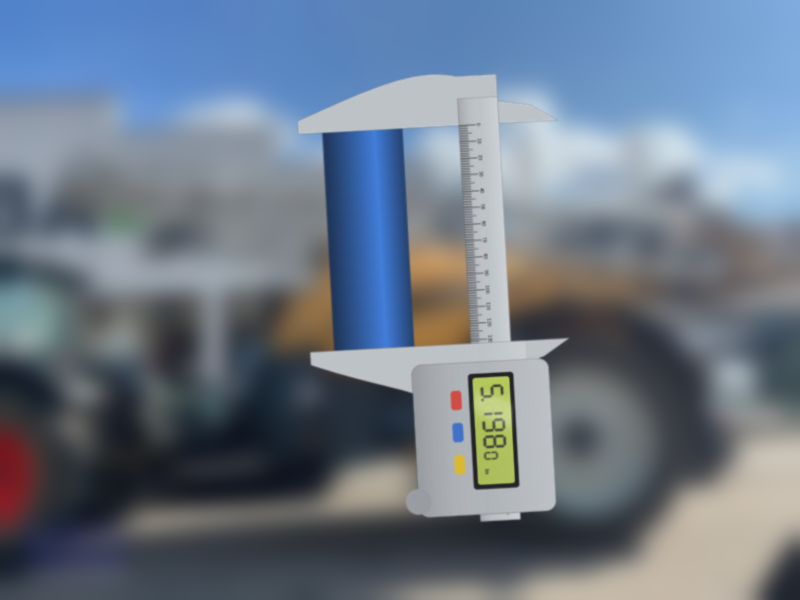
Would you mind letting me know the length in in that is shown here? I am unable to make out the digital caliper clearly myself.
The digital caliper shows 5.1980 in
